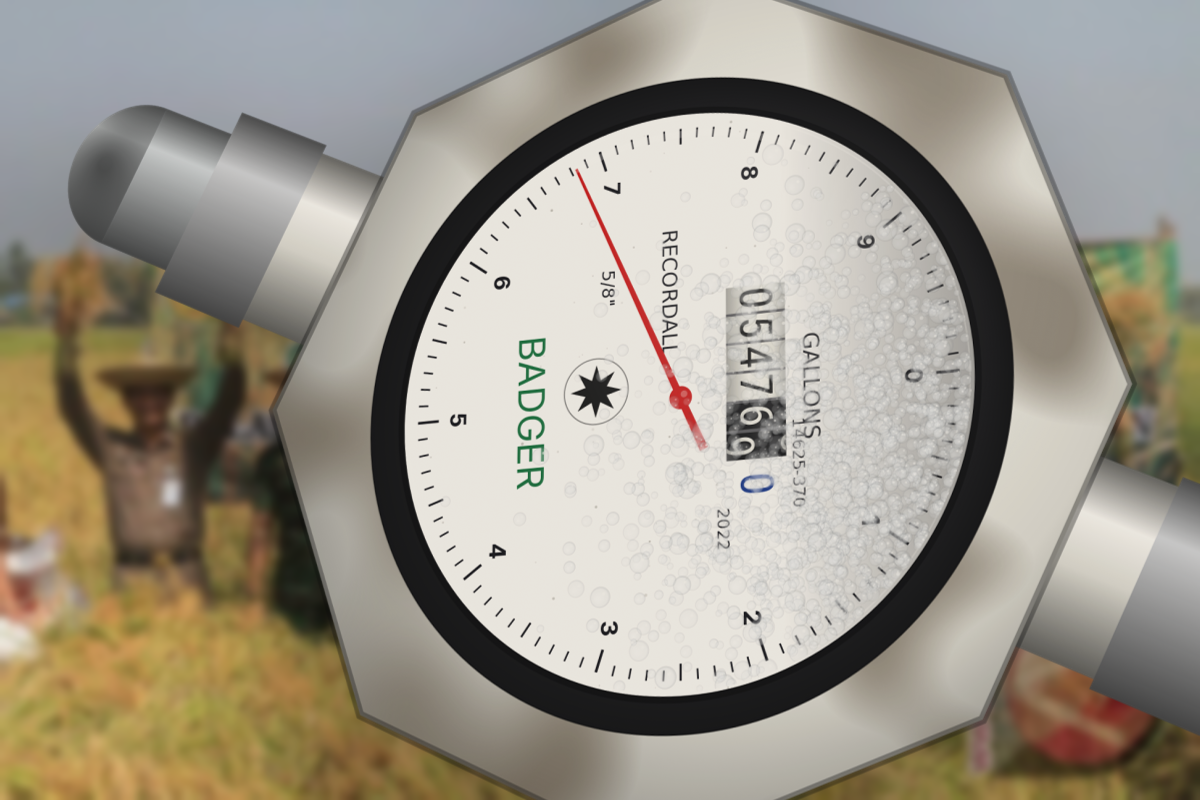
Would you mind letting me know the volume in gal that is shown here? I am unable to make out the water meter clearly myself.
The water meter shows 547686.8 gal
